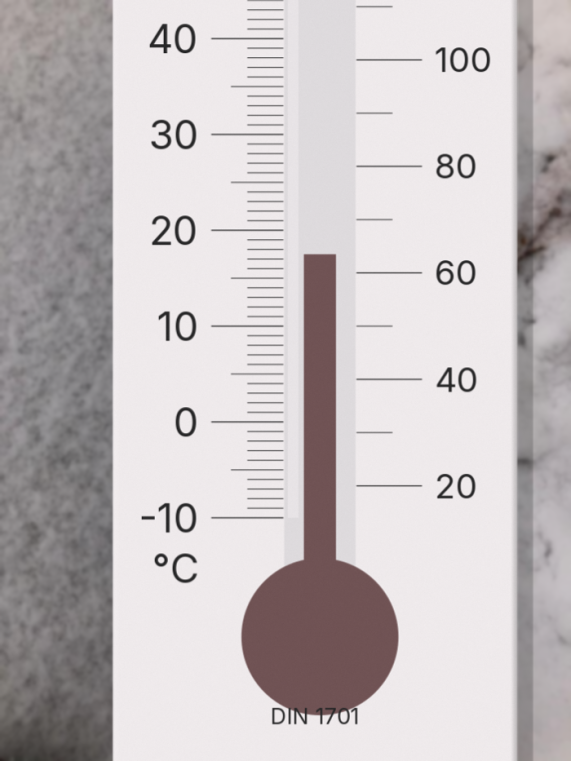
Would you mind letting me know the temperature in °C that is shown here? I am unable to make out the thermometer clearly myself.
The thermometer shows 17.5 °C
